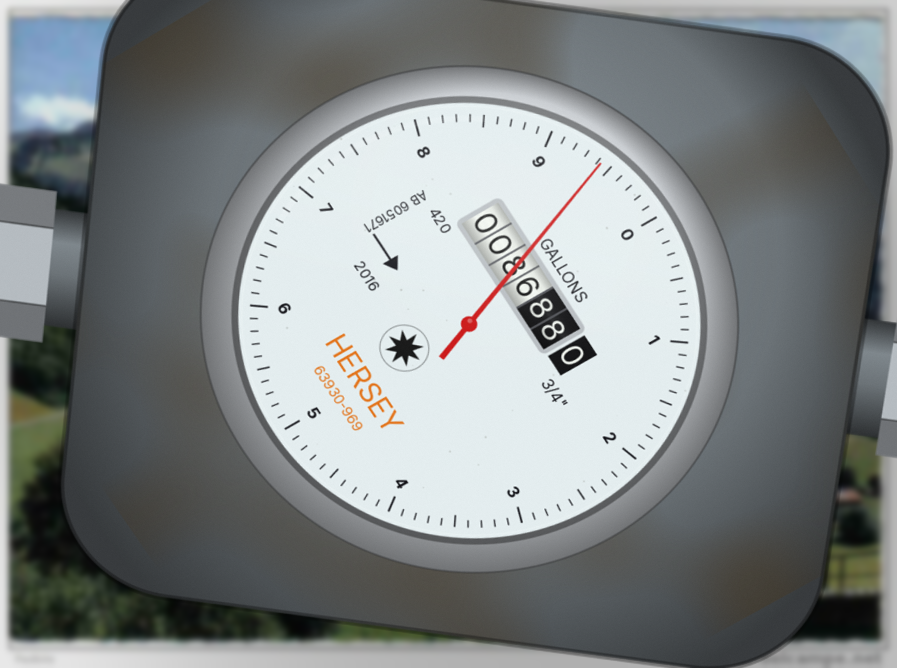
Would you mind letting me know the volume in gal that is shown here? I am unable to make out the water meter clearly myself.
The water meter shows 86879.4 gal
